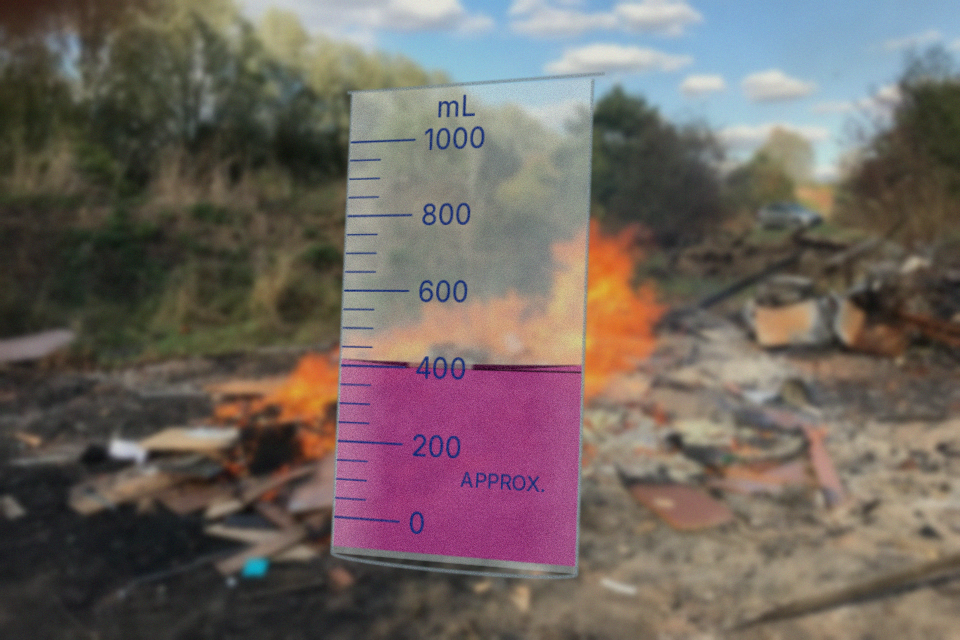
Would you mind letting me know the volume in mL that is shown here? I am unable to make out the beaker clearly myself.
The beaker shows 400 mL
